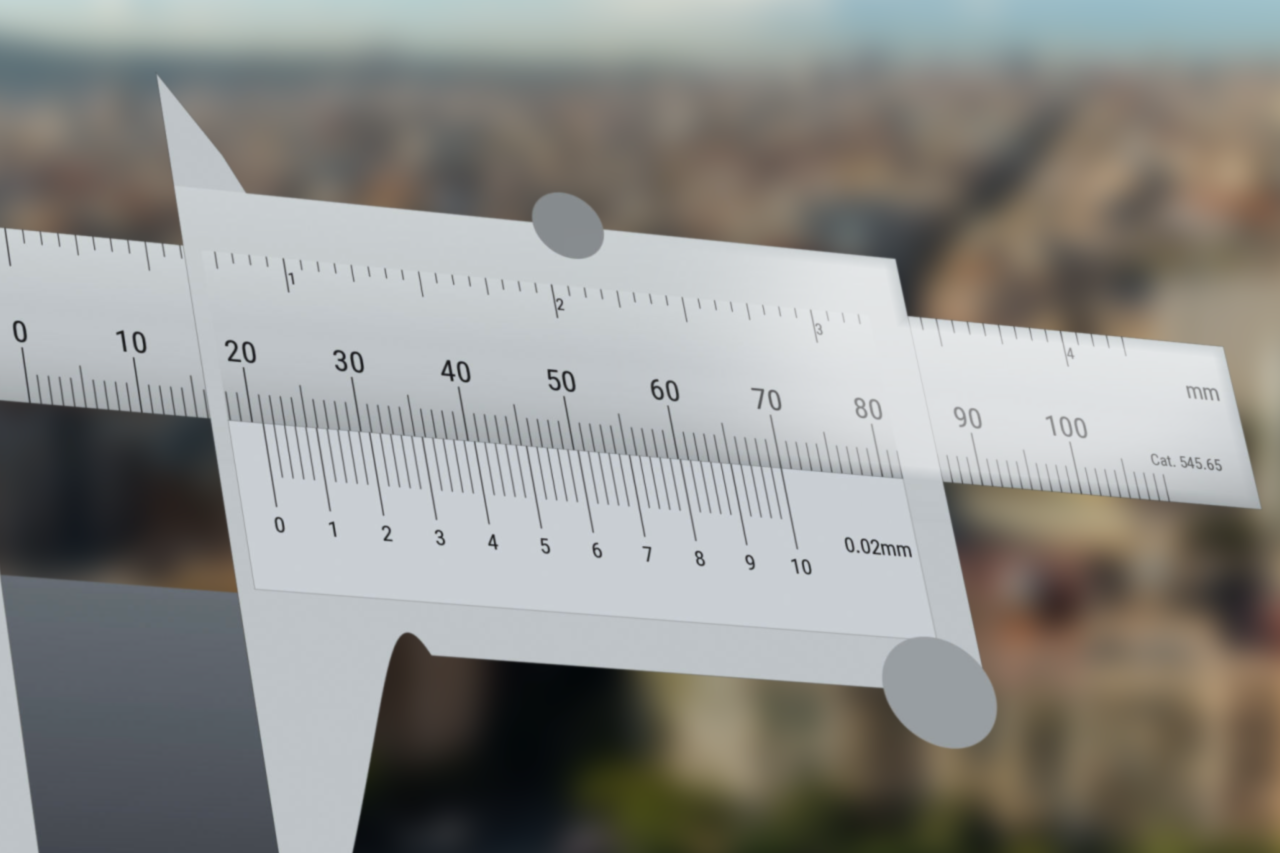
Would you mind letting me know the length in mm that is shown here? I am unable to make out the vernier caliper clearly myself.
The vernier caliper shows 21.0 mm
